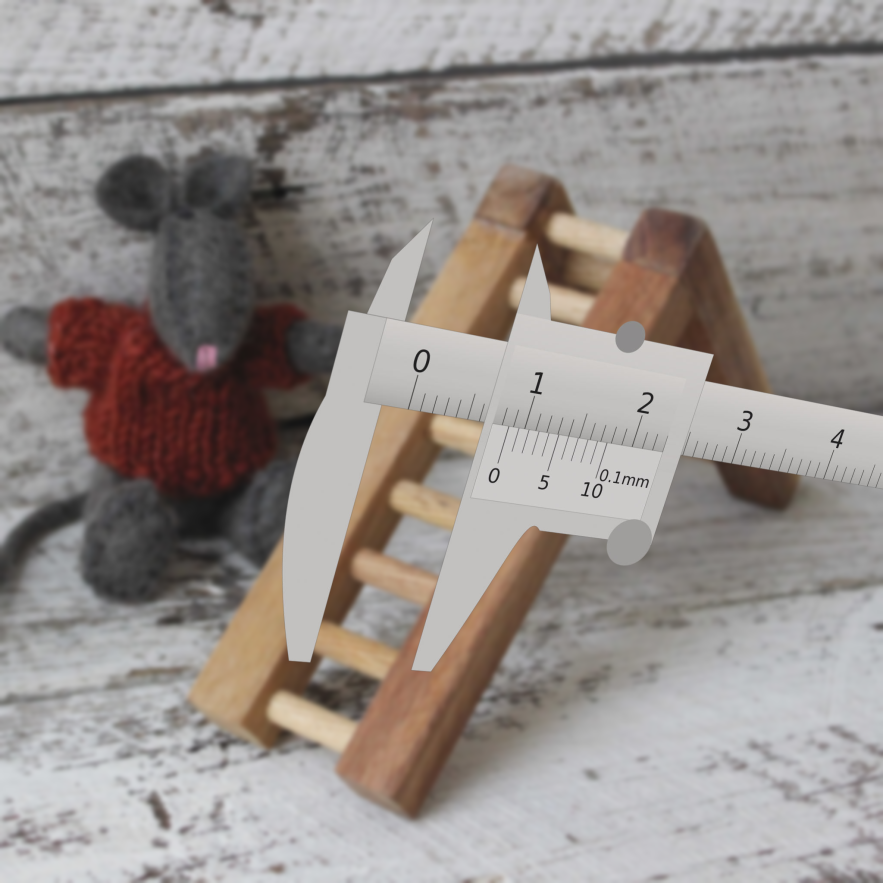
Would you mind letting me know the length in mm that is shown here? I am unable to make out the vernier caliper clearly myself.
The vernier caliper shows 8.6 mm
